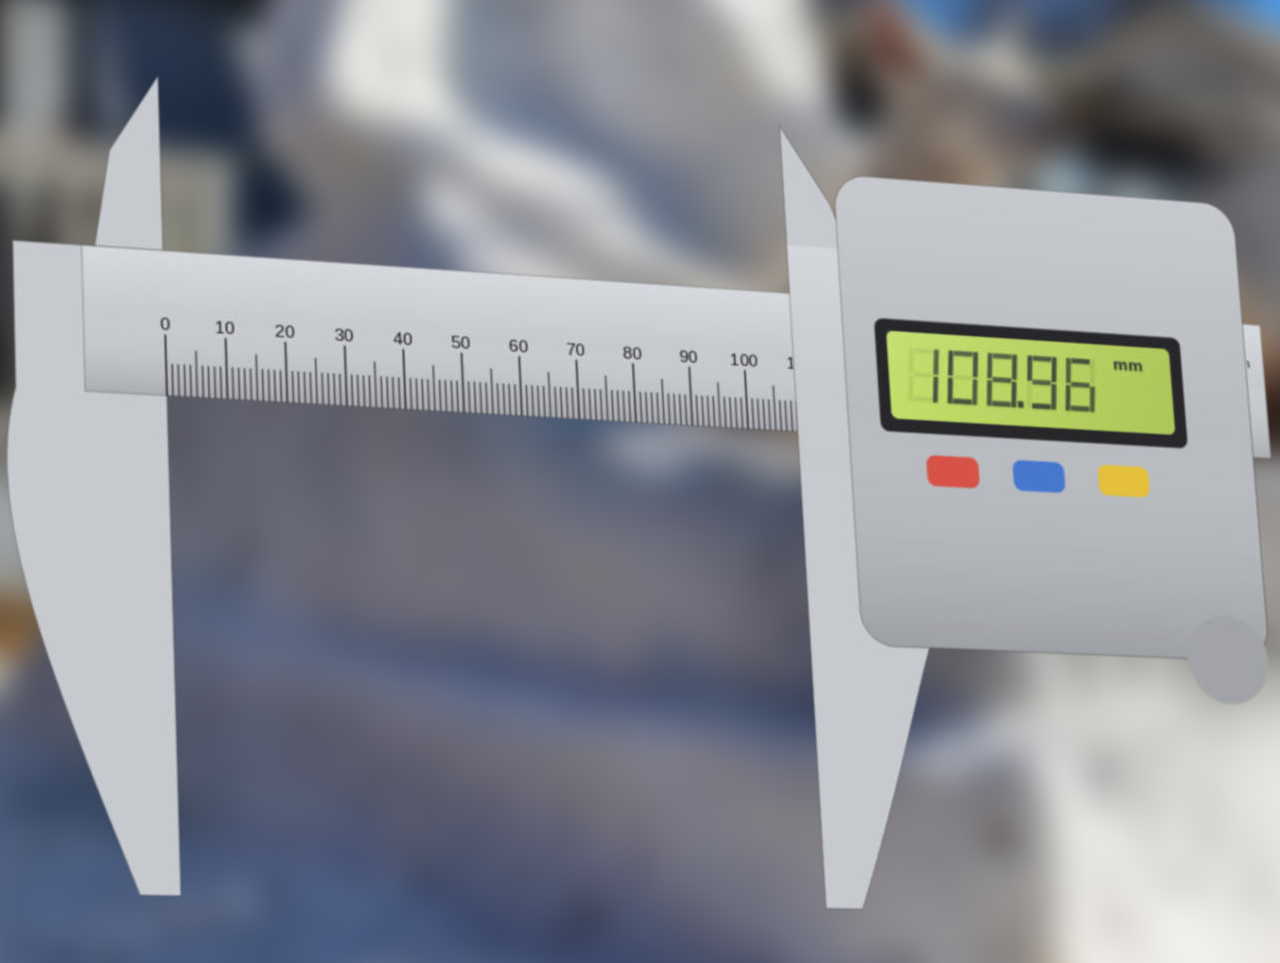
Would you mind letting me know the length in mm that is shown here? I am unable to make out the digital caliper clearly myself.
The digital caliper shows 108.96 mm
